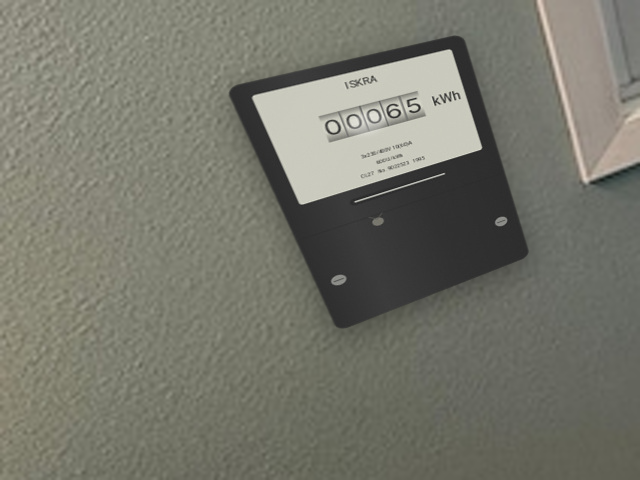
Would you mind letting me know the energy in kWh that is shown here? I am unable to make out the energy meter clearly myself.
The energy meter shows 65 kWh
